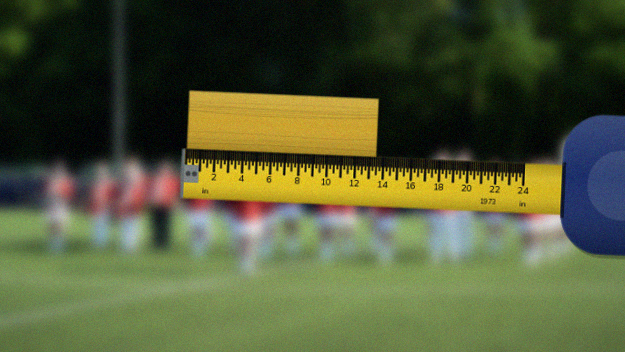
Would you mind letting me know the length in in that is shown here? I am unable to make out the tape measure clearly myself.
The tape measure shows 13.5 in
